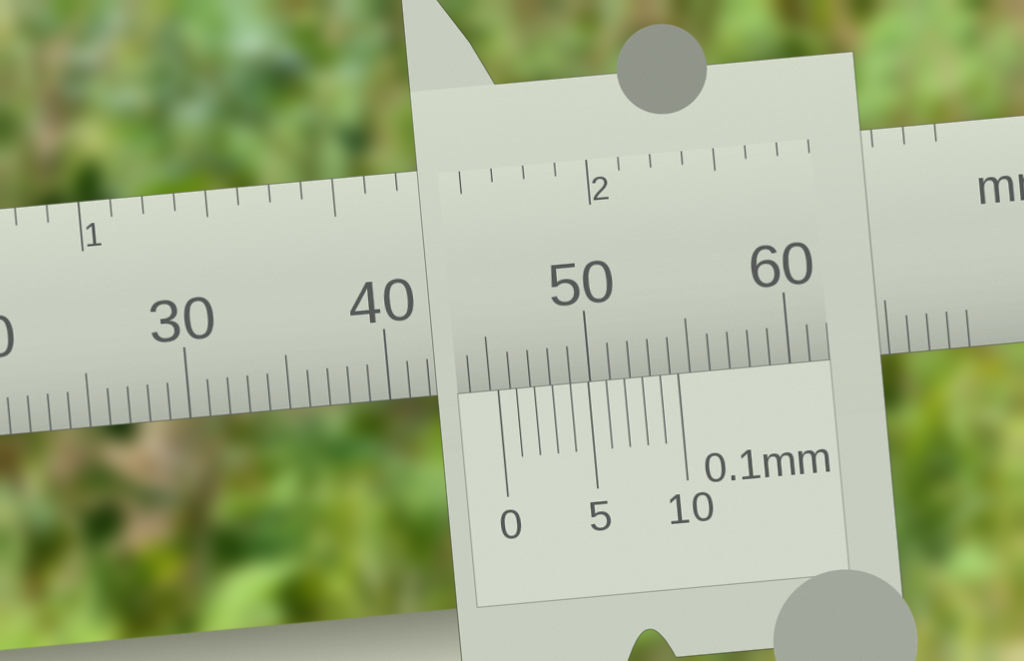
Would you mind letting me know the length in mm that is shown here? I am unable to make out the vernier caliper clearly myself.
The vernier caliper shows 45.4 mm
